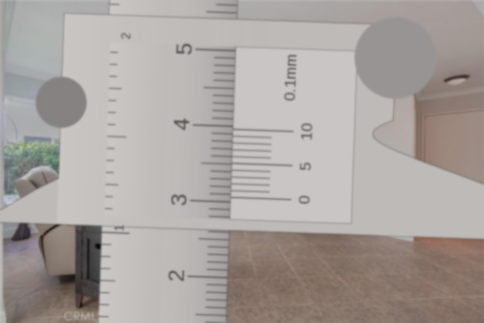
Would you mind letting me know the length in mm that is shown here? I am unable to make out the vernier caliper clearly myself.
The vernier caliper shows 30.6 mm
